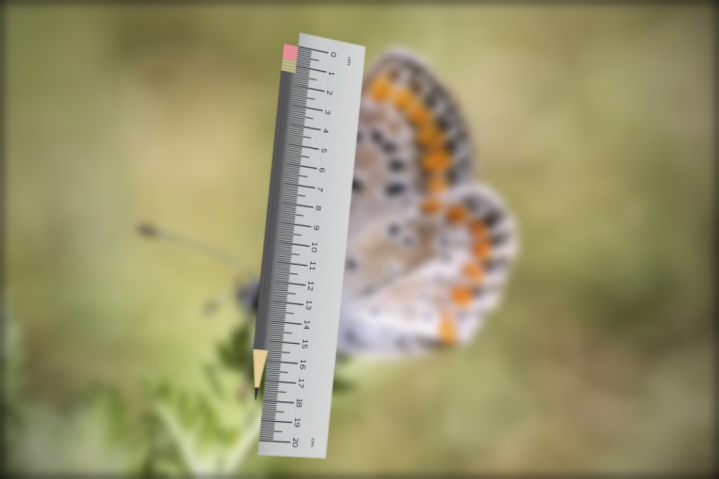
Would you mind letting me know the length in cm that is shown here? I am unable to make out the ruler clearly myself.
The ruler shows 18 cm
